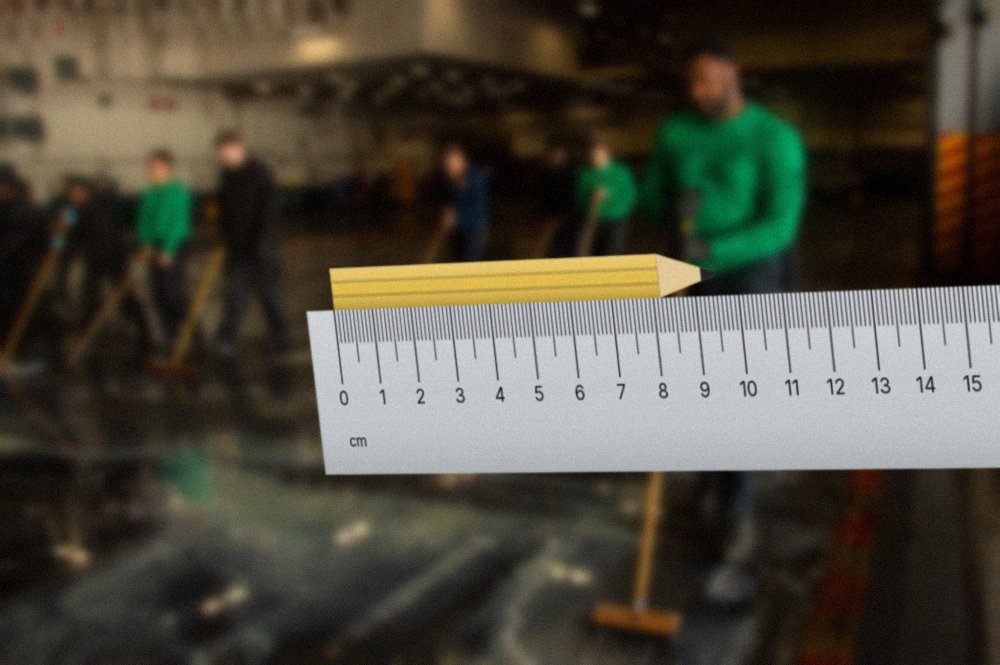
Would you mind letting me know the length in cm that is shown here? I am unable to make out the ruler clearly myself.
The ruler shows 9.5 cm
